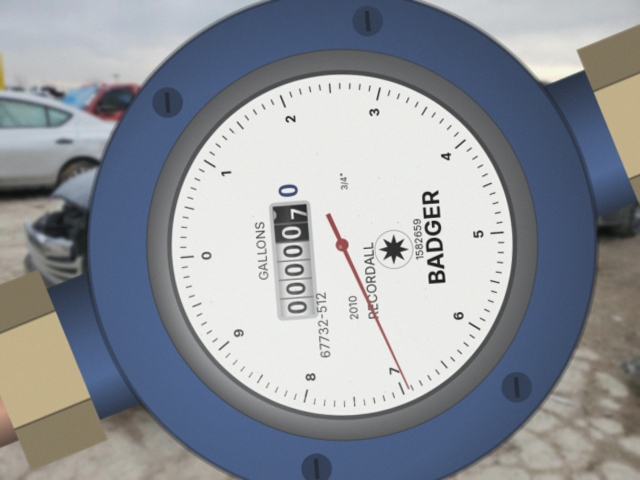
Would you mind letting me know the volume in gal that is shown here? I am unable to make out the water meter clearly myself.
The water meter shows 66.9 gal
